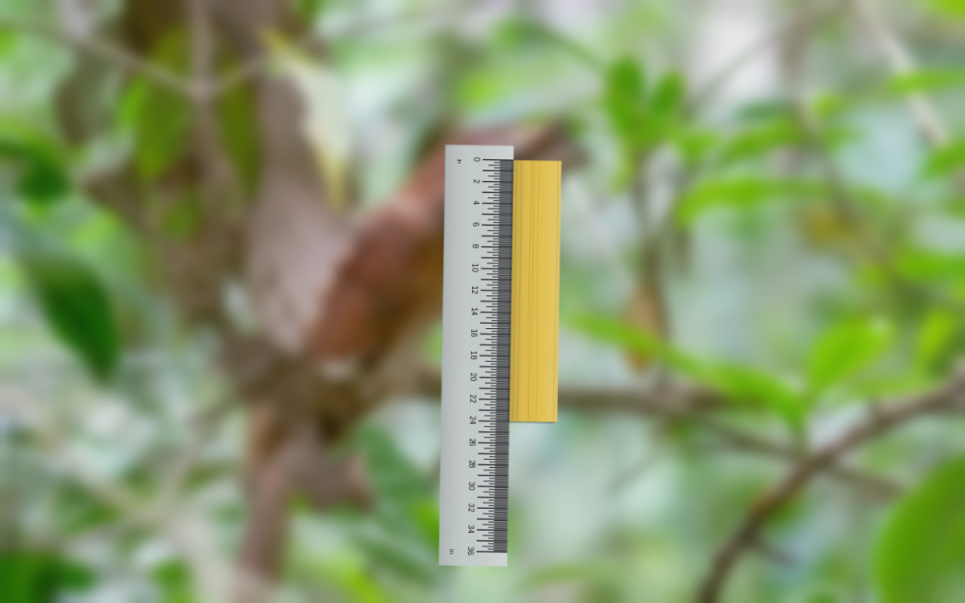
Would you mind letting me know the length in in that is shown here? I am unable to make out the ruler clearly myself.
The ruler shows 24 in
